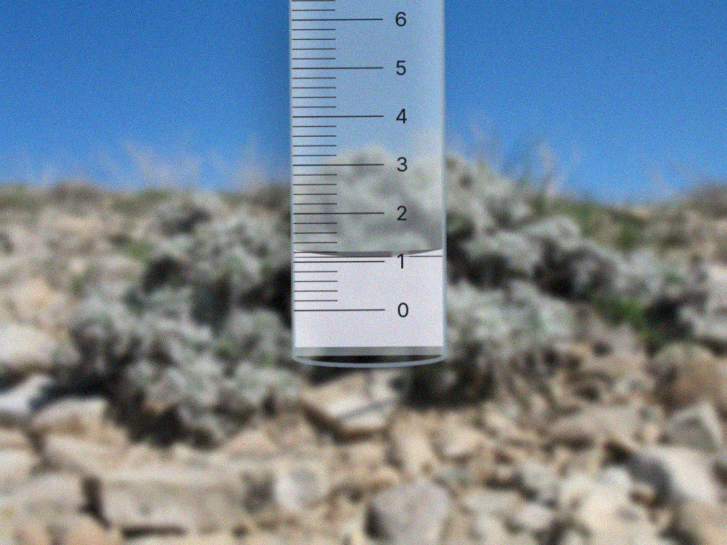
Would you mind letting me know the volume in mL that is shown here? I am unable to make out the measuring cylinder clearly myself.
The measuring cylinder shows 1.1 mL
